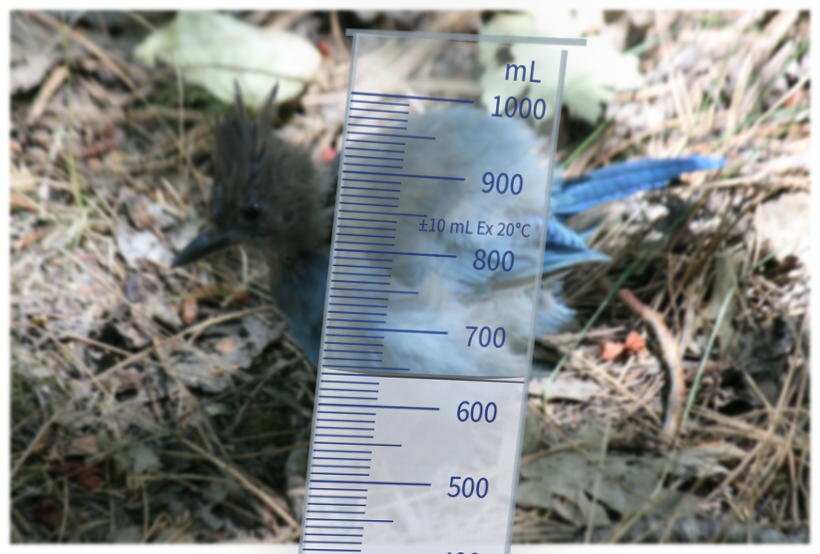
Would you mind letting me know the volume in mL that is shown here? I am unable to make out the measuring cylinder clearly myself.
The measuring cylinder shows 640 mL
